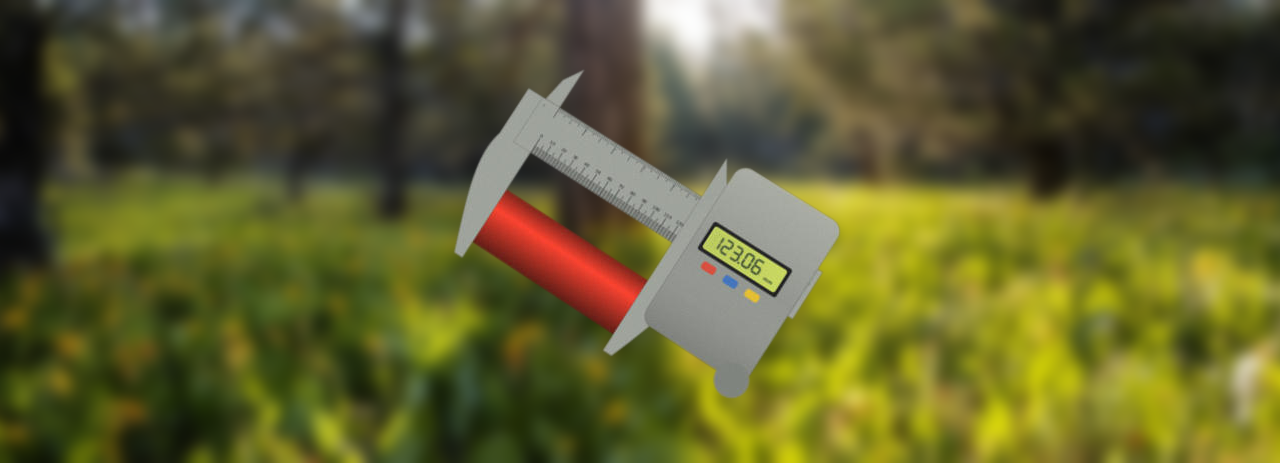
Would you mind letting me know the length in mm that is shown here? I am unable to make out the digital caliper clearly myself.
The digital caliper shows 123.06 mm
